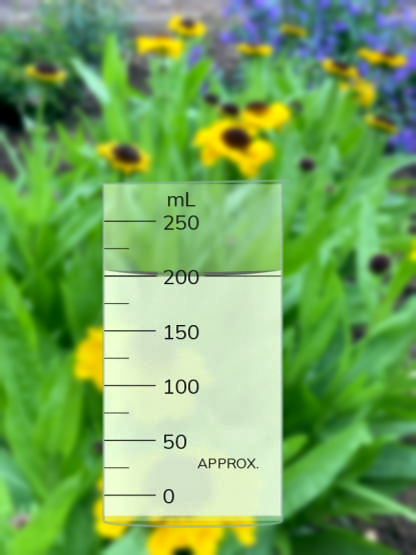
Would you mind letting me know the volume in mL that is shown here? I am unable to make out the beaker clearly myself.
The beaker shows 200 mL
